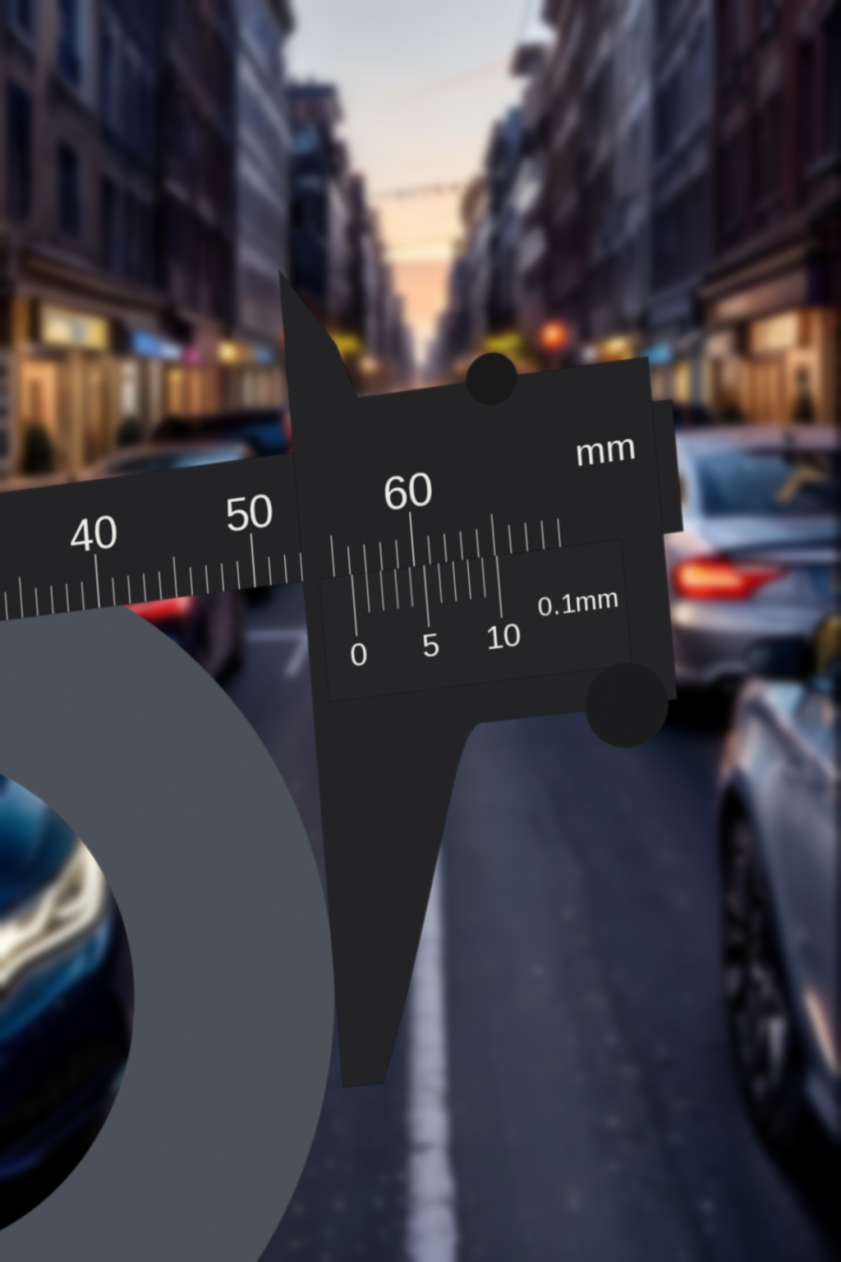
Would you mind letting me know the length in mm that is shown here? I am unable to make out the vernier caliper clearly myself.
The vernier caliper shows 56.1 mm
